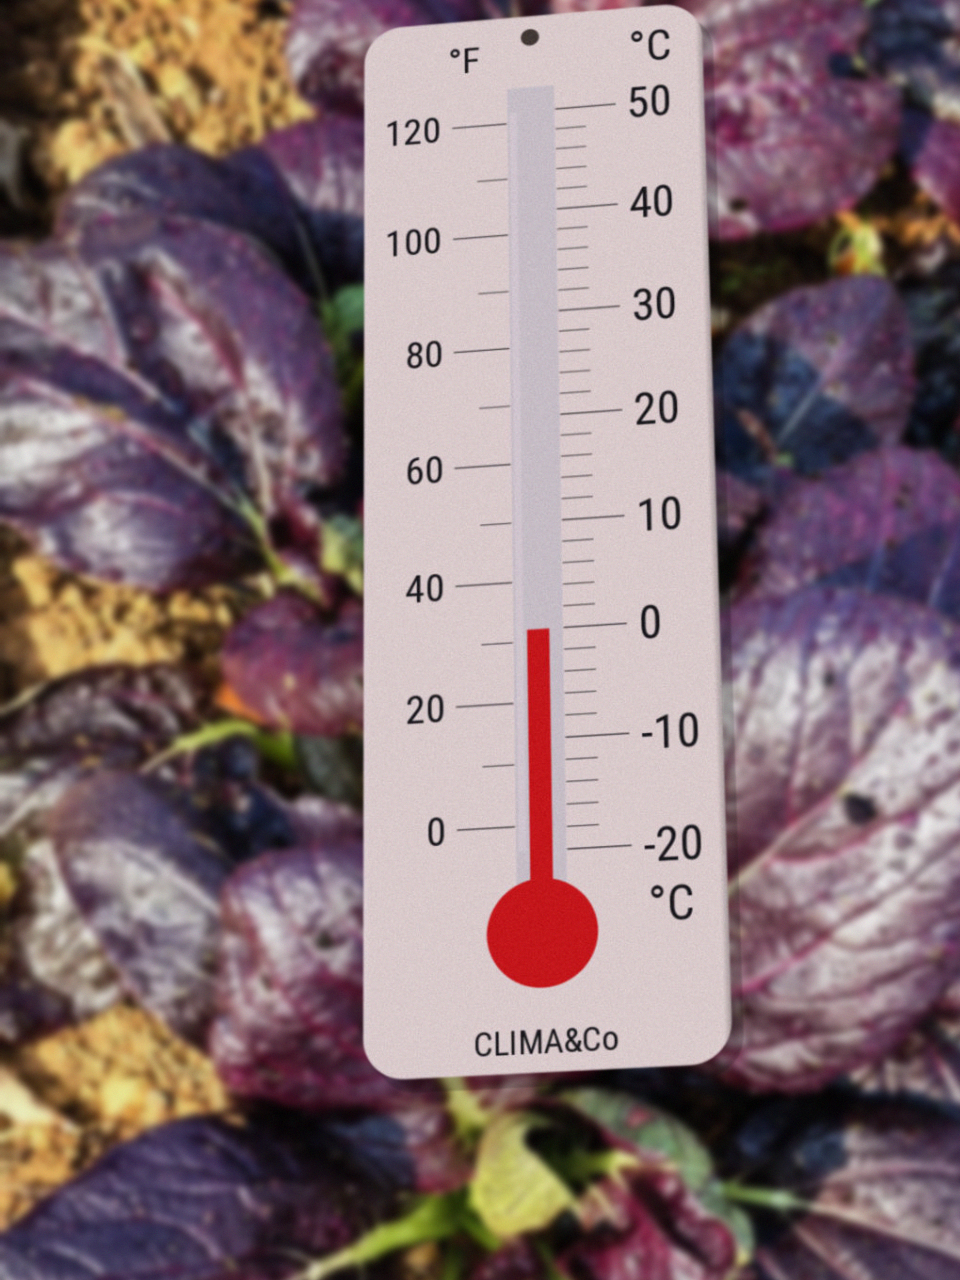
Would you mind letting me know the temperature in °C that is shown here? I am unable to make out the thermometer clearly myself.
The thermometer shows 0 °C
